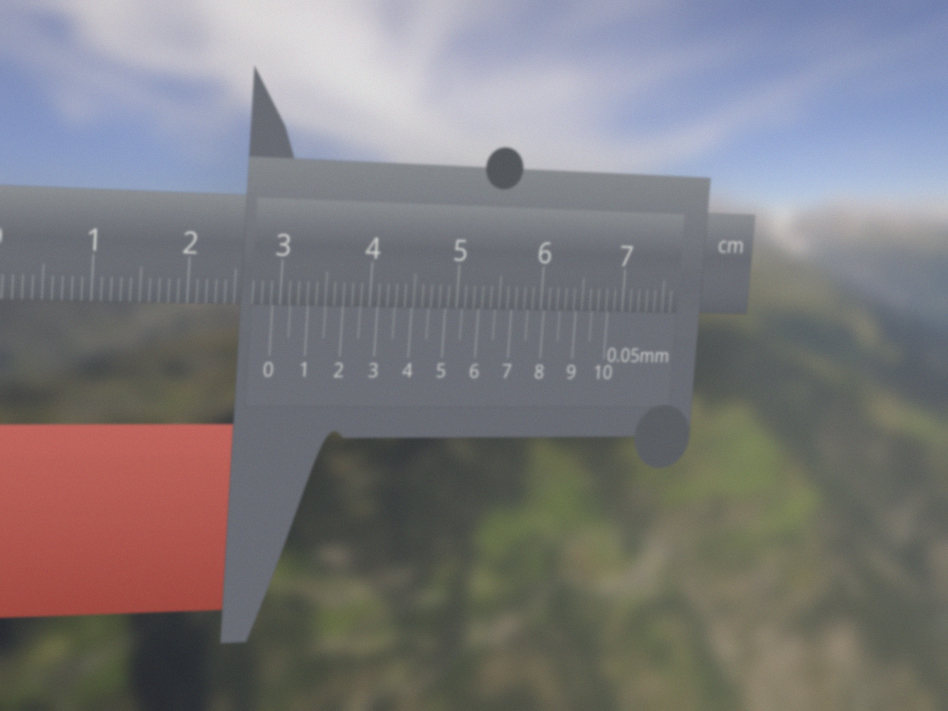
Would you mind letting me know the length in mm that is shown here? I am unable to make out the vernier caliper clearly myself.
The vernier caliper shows 29.2 mm
